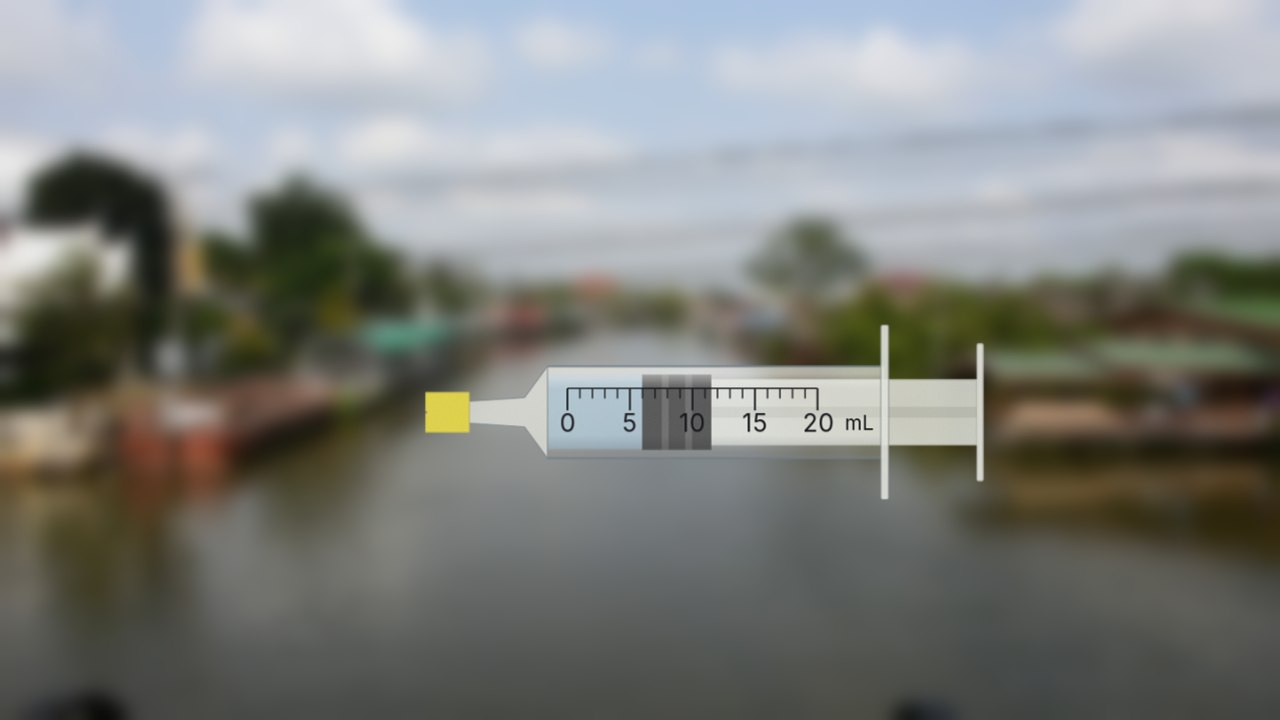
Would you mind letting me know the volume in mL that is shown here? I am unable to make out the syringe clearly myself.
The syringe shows 6 mL
